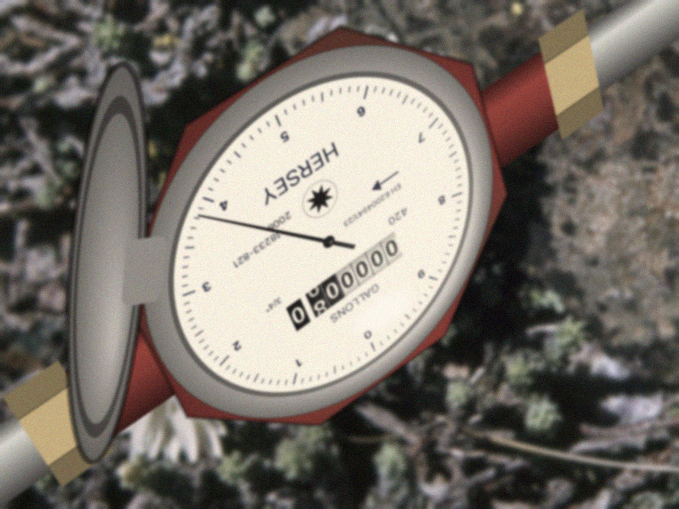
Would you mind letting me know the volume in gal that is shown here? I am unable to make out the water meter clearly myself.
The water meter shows 83.8 gal
